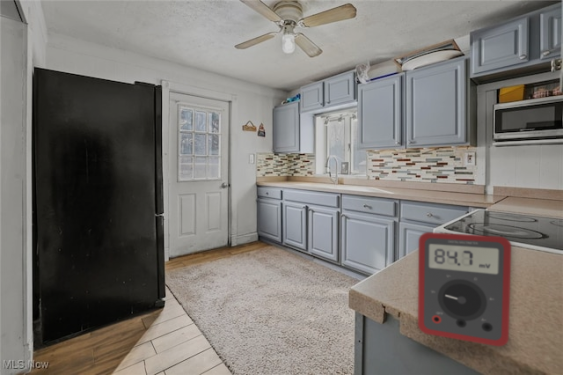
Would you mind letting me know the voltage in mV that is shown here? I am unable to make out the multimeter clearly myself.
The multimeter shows 84.7 mV
